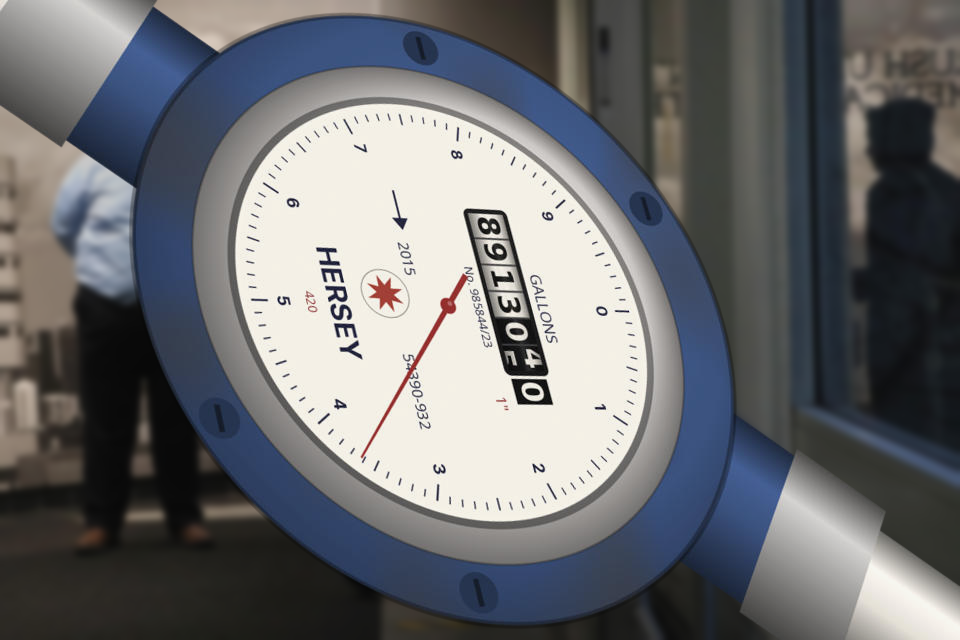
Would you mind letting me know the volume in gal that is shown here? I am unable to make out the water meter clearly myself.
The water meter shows 8913043.6 gal
